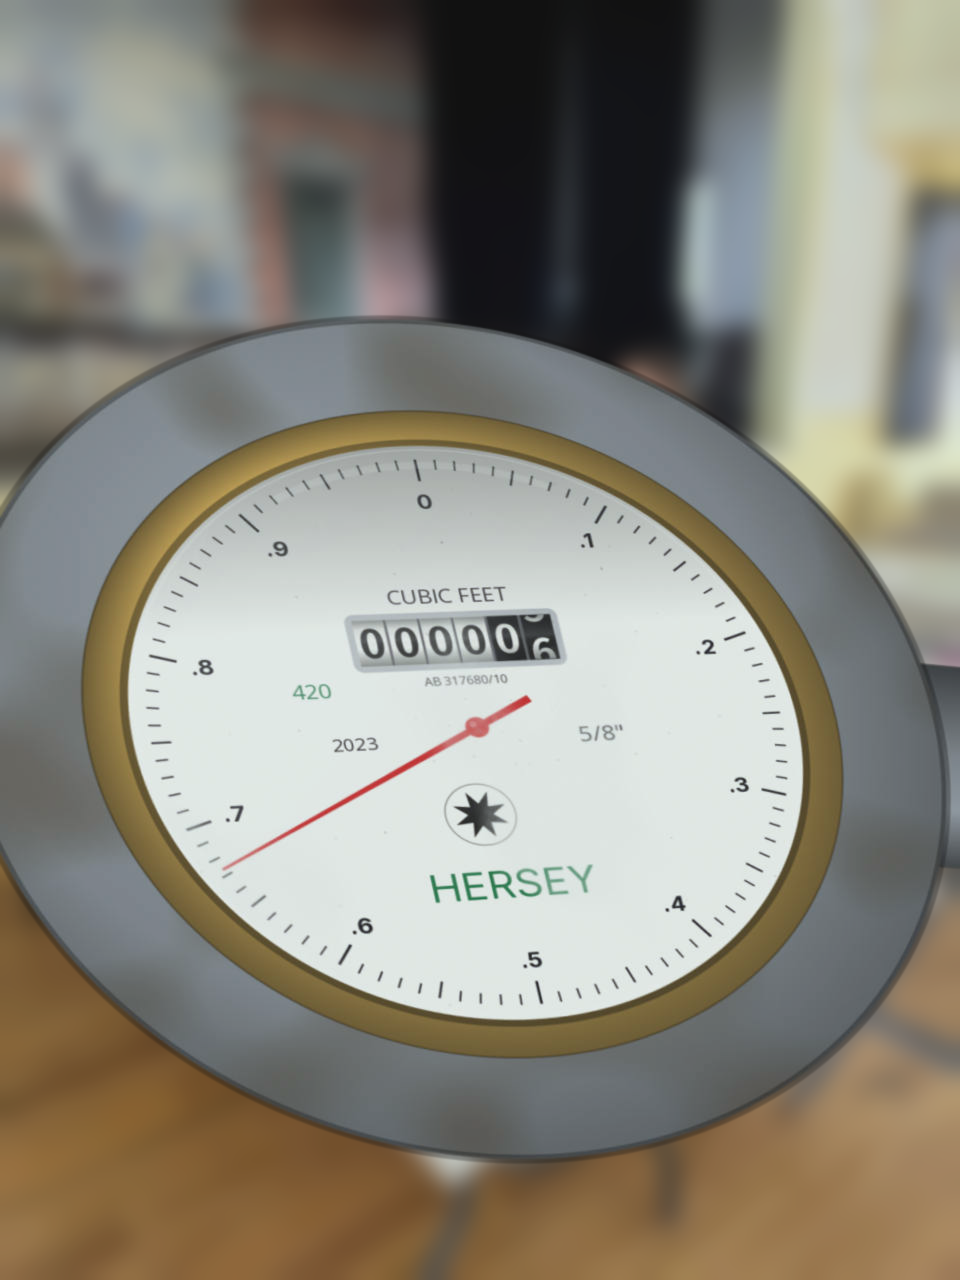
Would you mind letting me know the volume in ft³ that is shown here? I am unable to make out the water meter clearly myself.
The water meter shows 5.67 ft³
